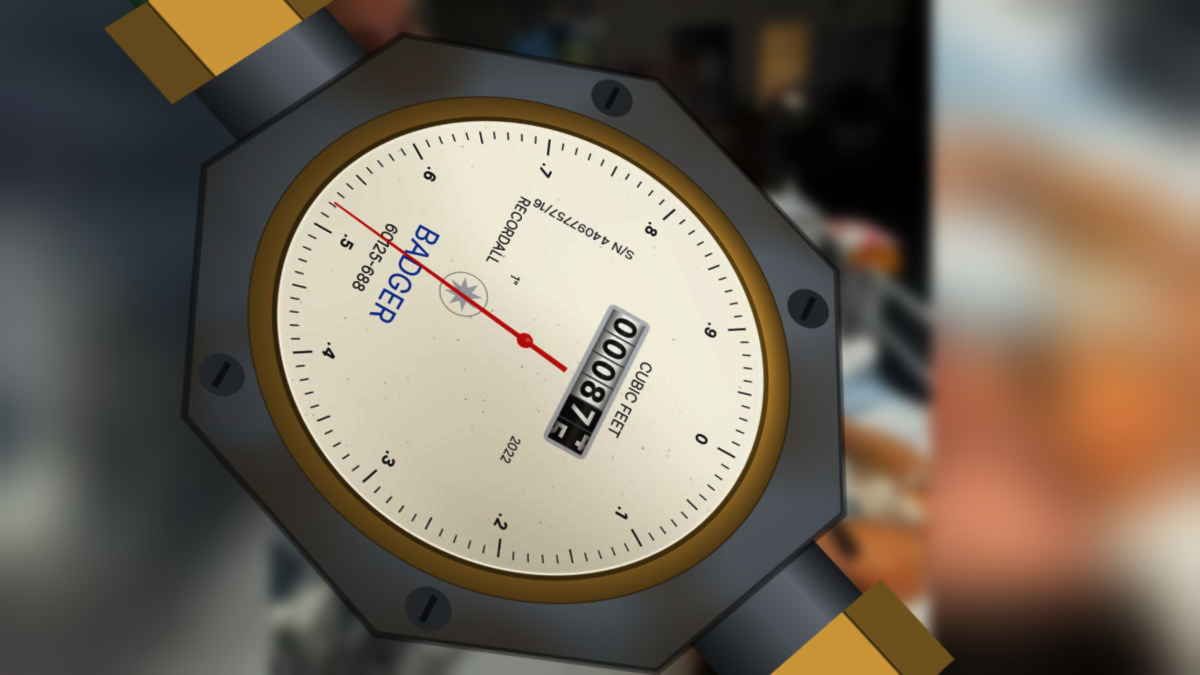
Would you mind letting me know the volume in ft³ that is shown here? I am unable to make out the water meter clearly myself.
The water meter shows 874.52 ft³
